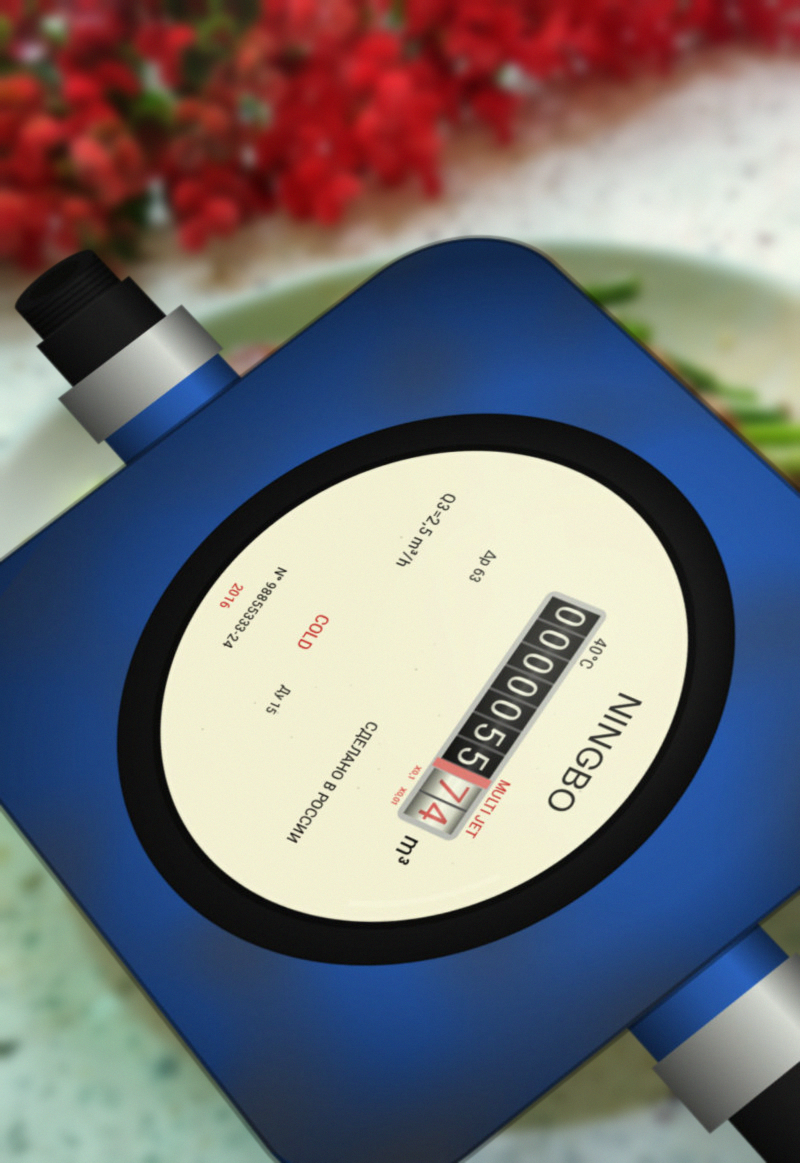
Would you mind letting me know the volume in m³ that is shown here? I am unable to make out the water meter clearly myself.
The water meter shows 55.74 m³
